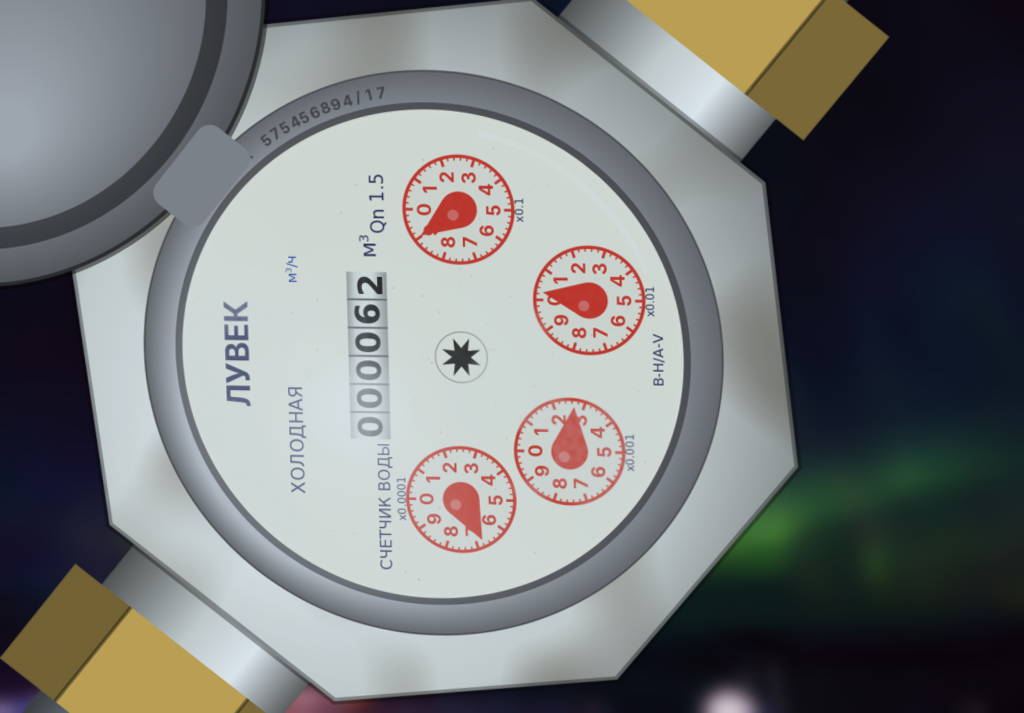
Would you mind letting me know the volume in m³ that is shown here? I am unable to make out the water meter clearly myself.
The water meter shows 61.9026 m³
